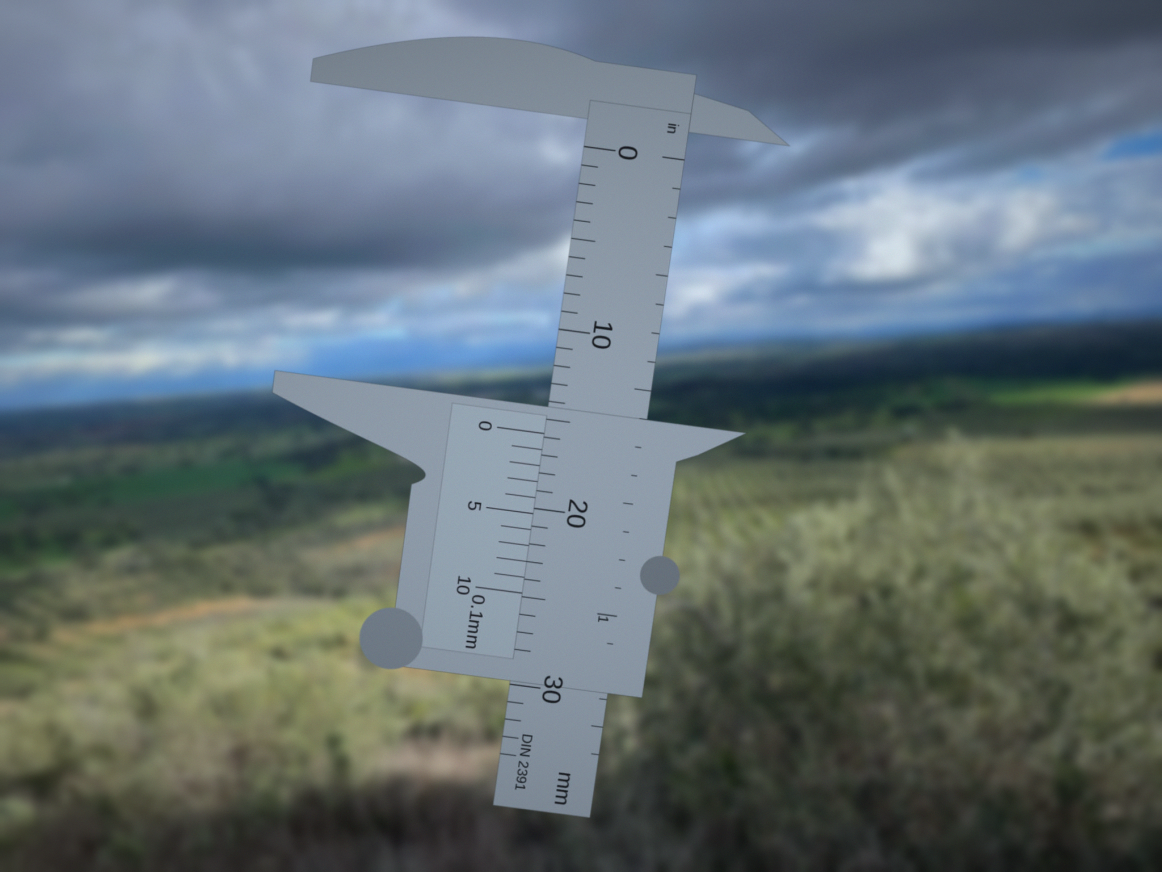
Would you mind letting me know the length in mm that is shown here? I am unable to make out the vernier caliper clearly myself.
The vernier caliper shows 15.8 mm
